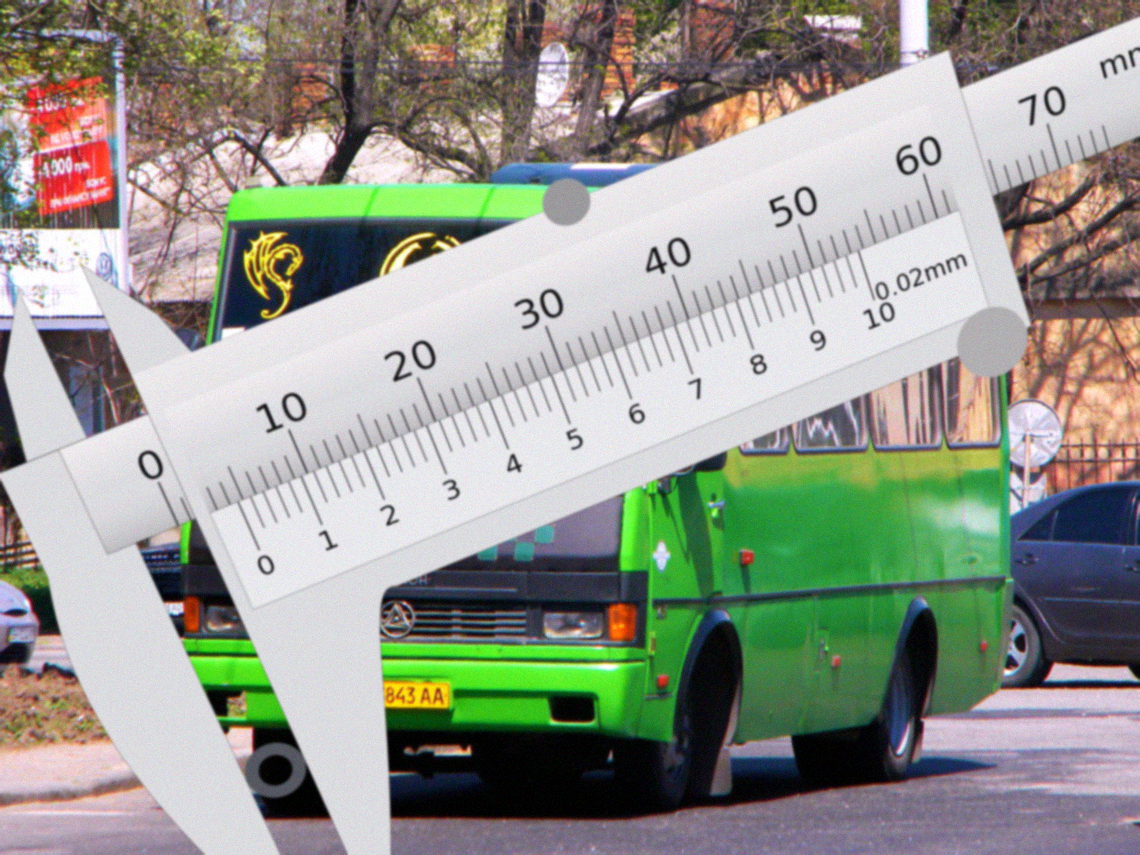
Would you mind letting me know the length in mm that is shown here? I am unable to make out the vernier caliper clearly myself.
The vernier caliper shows 4.6 mm
